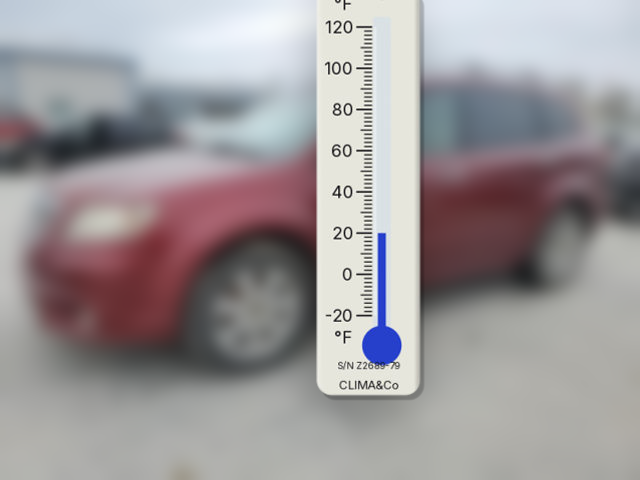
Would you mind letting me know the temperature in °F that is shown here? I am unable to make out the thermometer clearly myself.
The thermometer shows 20 °F
